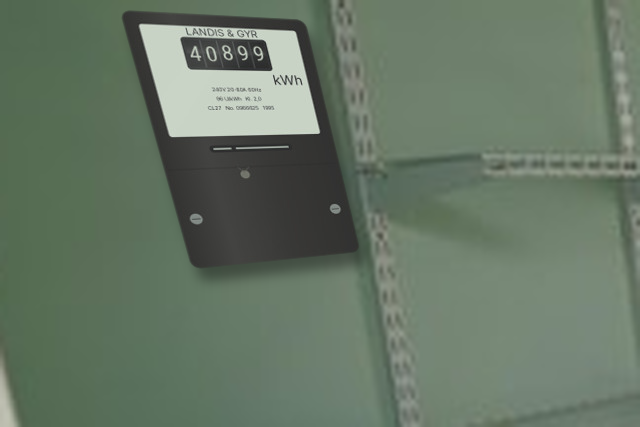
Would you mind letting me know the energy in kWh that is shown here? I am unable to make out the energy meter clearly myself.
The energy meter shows 40899 kWh
